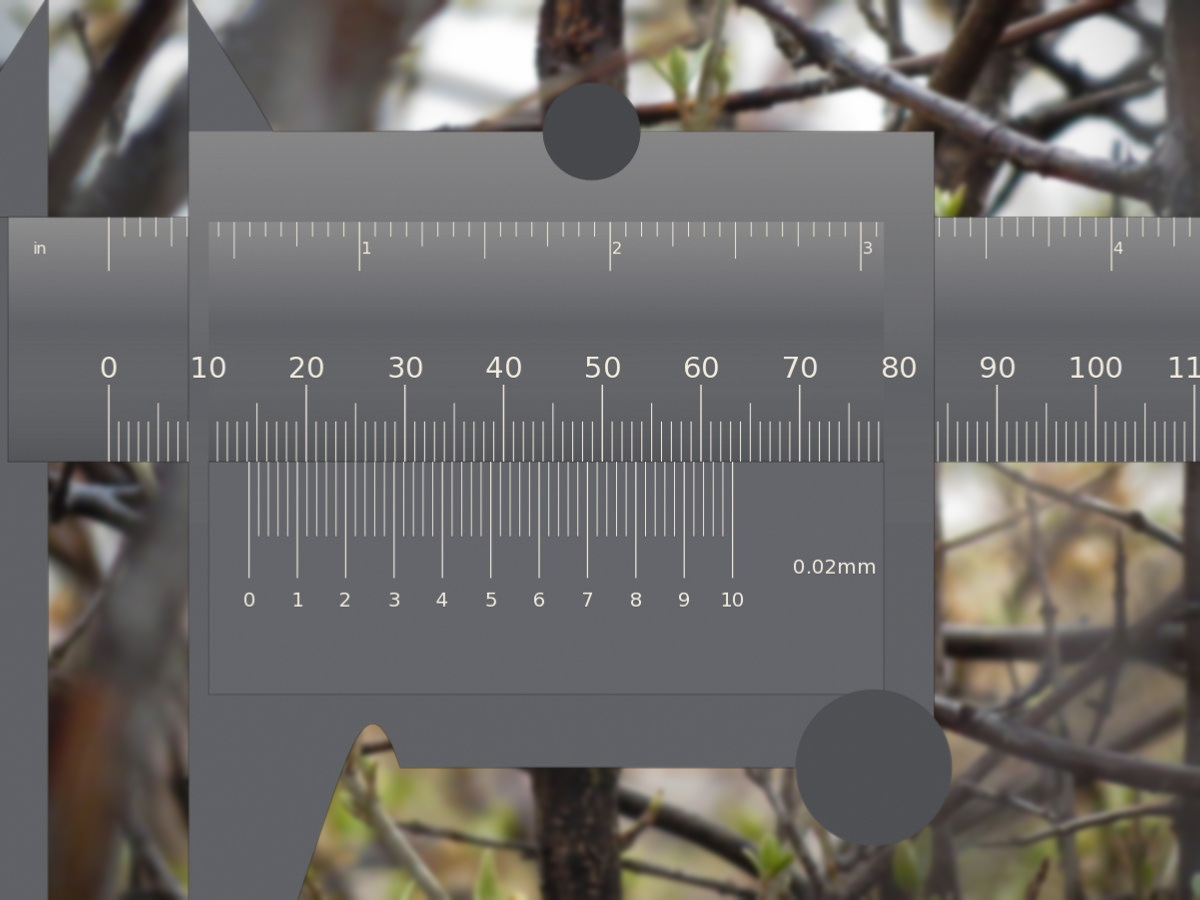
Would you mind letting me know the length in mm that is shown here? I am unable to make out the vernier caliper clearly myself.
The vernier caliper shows 14.2 mm
